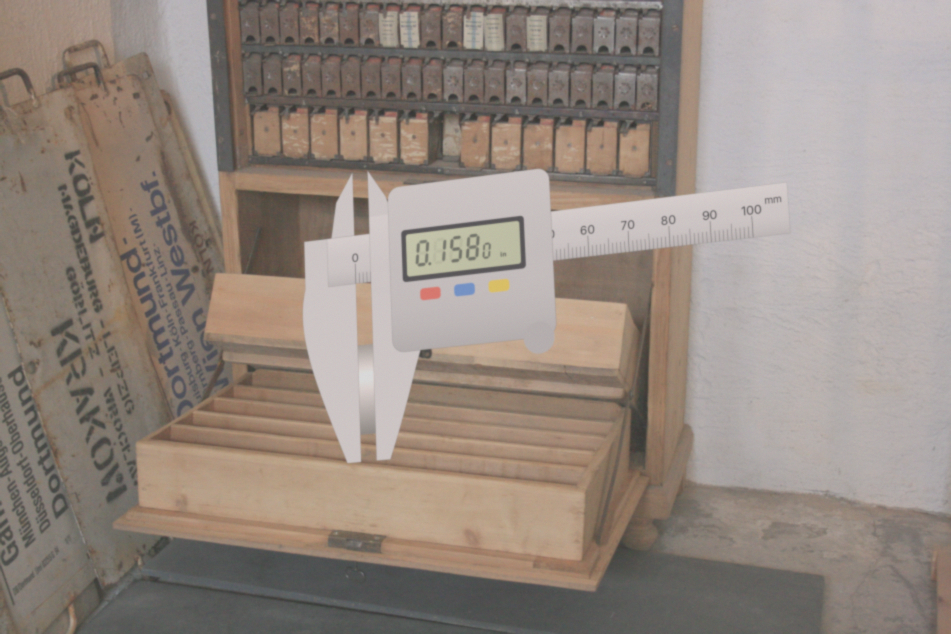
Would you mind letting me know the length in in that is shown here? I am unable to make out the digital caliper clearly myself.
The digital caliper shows 0.1580 in
